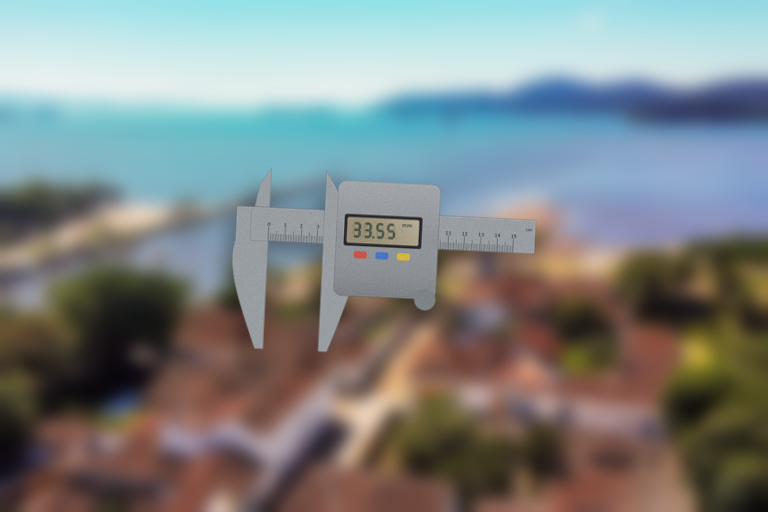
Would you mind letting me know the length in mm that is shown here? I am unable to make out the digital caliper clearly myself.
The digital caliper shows 33.55 mm
